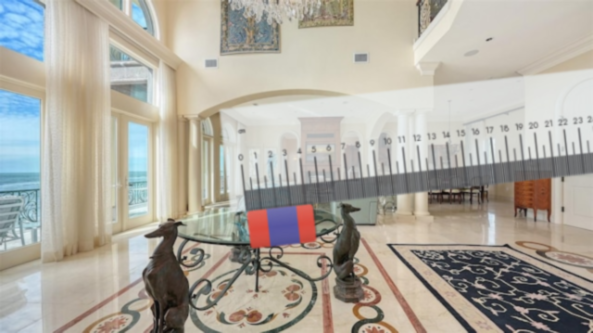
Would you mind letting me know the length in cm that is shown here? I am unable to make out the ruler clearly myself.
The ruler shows 4.5 cm
